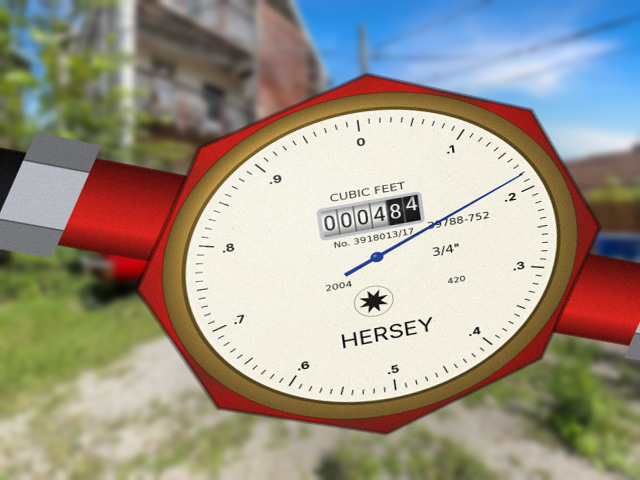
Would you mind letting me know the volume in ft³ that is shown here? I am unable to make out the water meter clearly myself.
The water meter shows 484.18 ft³
